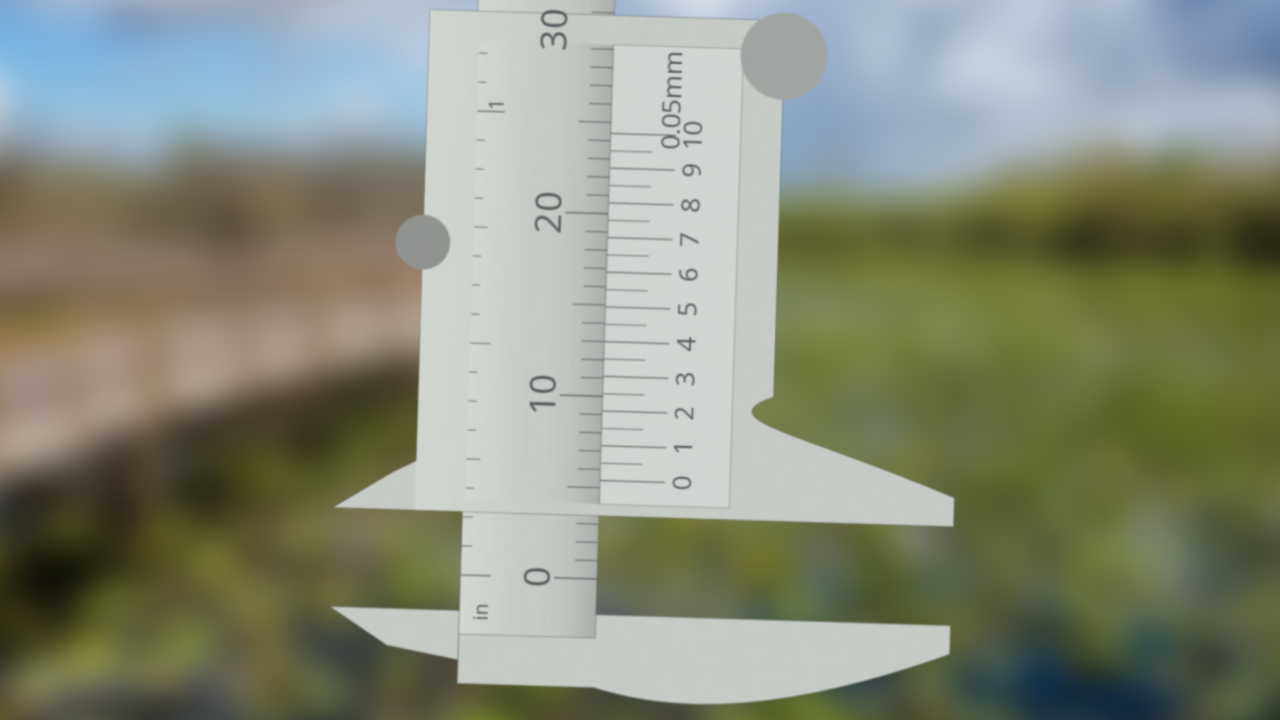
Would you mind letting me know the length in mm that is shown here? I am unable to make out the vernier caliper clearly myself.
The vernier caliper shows 5.4 mm
